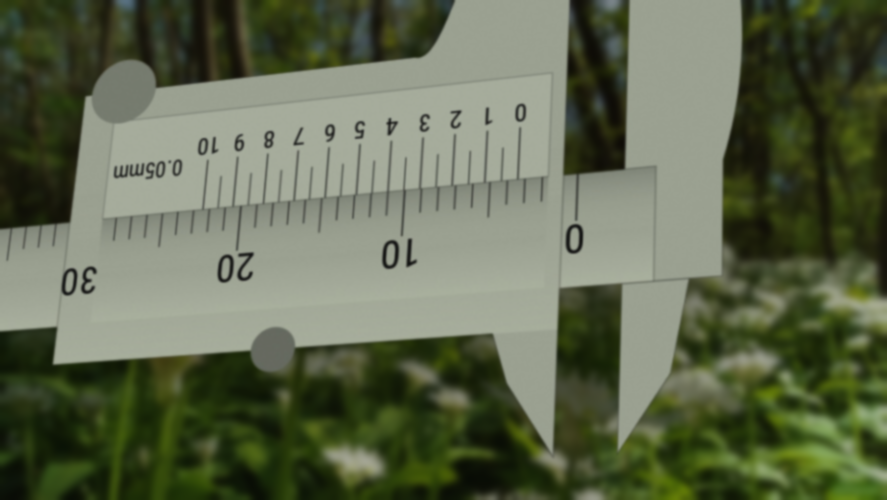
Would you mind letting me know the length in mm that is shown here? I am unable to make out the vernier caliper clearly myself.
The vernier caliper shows 3.4 mm
